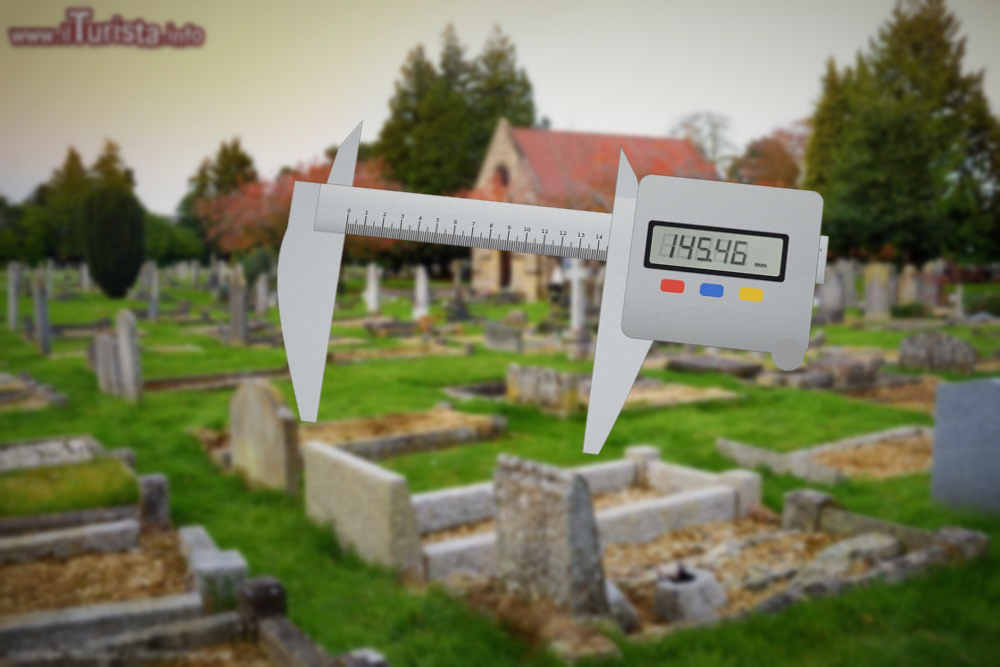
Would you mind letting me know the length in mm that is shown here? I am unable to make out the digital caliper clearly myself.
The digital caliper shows 145.46 mm
